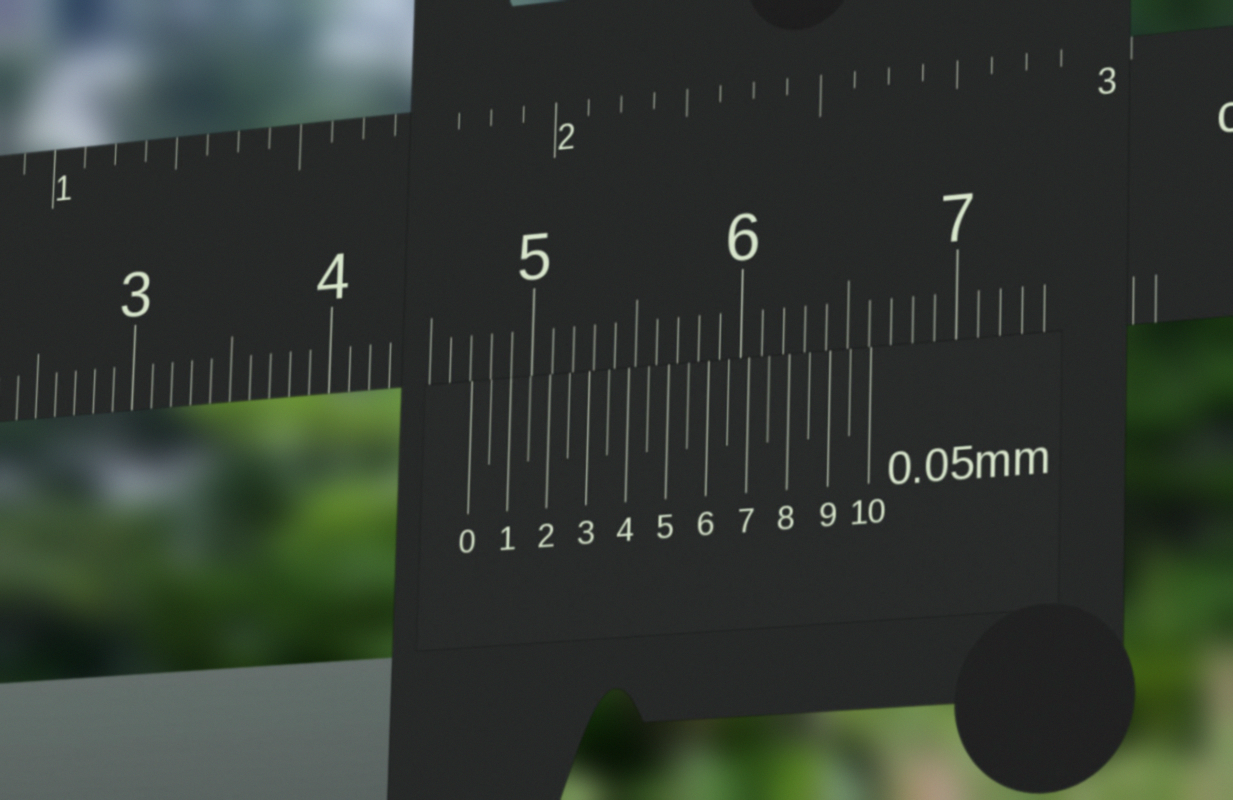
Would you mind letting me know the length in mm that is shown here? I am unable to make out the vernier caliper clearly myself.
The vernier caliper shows 47.1 mm
